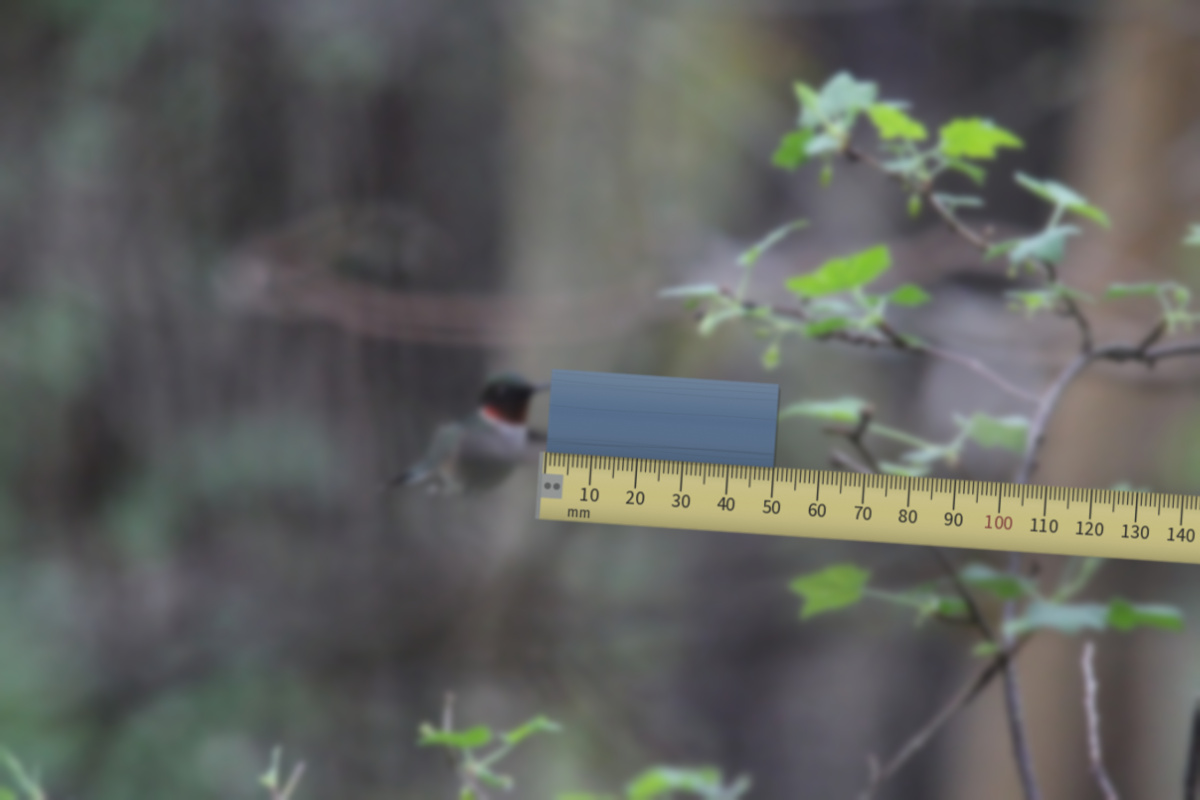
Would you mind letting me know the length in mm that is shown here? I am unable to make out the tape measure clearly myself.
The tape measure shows 50 mm
